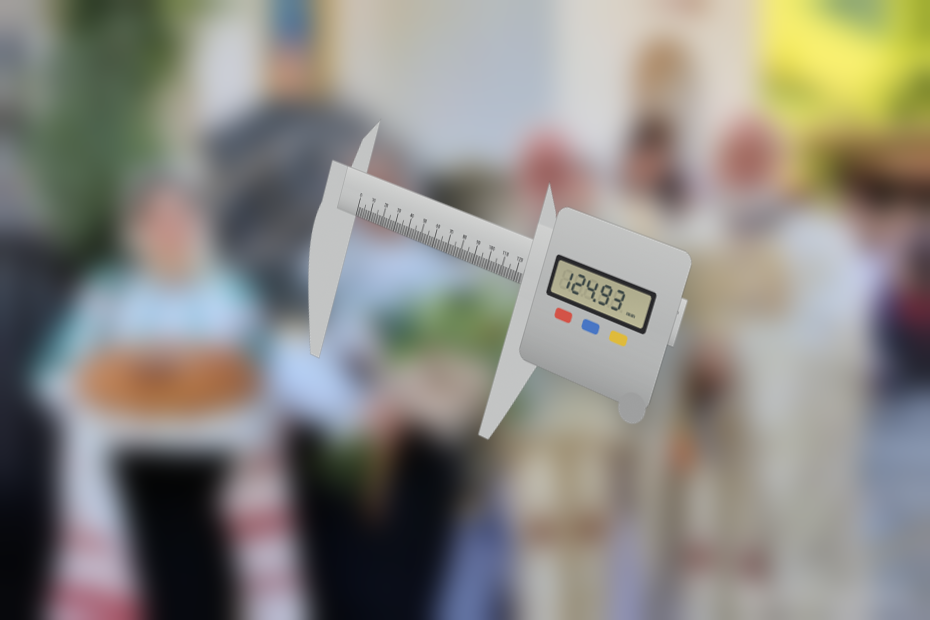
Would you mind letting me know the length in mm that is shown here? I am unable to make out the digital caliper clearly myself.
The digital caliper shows 124.93 mm
